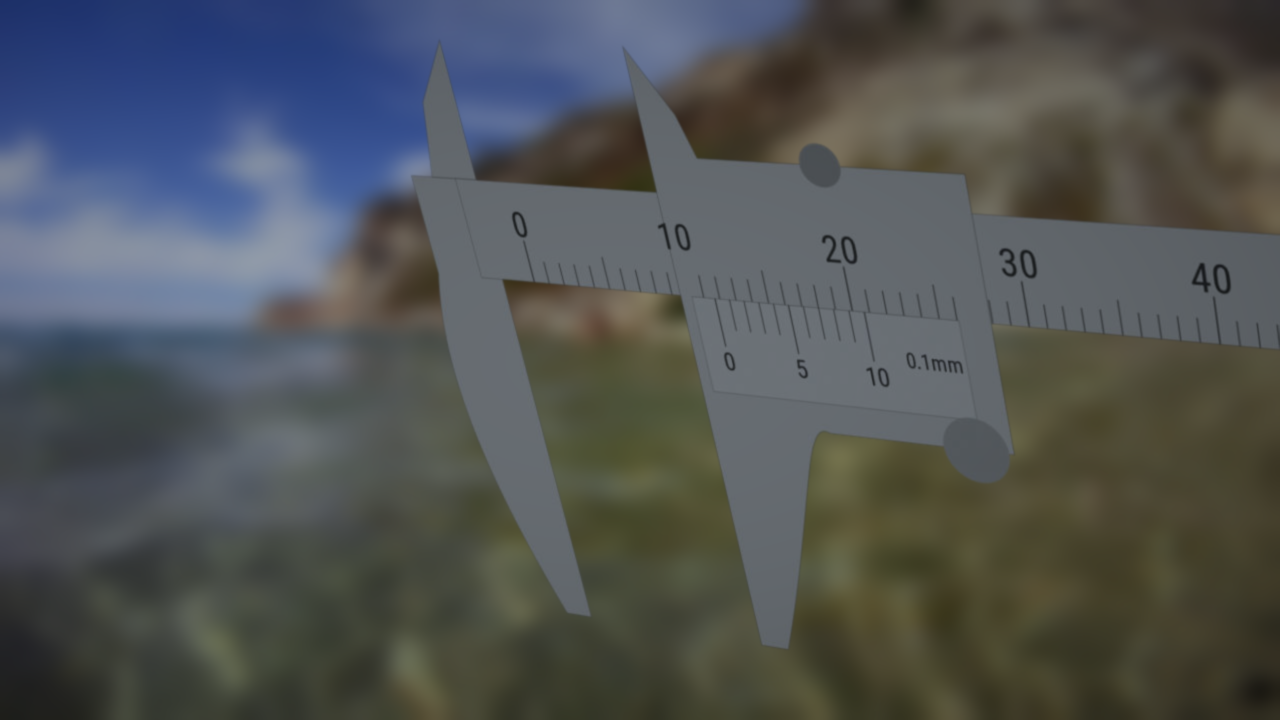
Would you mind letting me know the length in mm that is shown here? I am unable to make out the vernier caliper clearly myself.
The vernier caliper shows 11.7 mm
